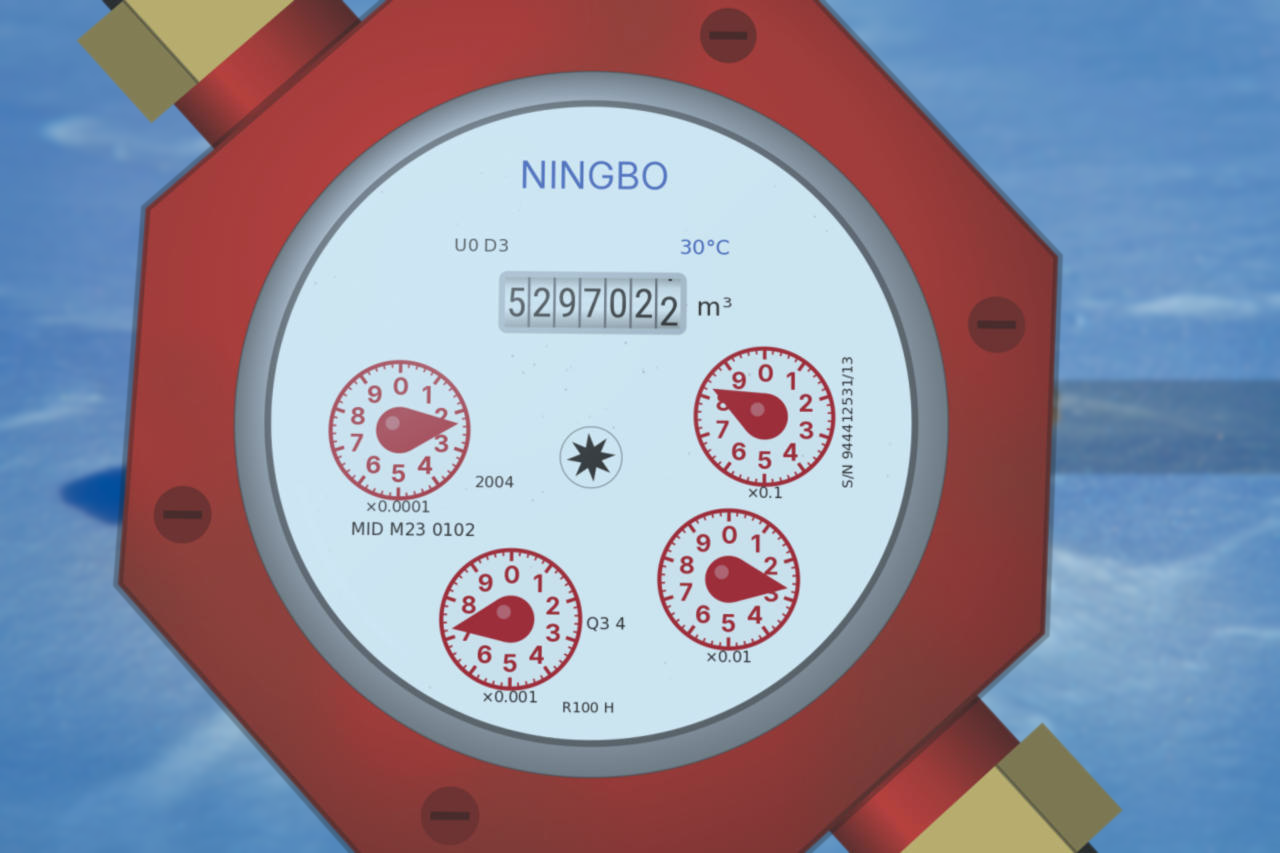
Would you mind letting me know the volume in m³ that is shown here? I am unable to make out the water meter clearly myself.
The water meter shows 5297021.8272 m³
